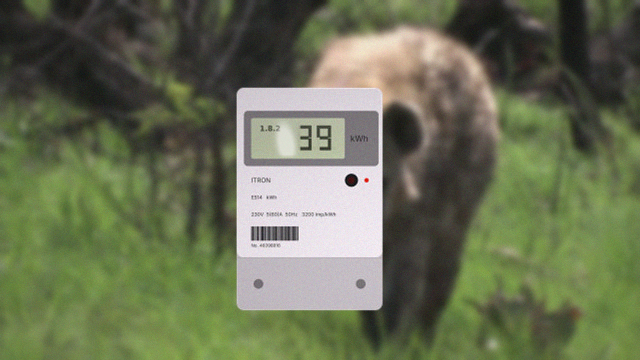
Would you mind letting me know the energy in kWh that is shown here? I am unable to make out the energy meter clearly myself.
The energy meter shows 39 kWh
